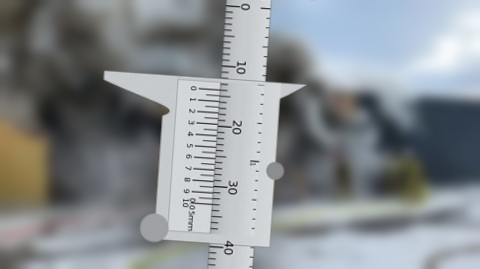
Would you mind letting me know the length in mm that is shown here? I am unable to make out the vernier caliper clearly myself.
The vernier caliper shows 14.0 mm
